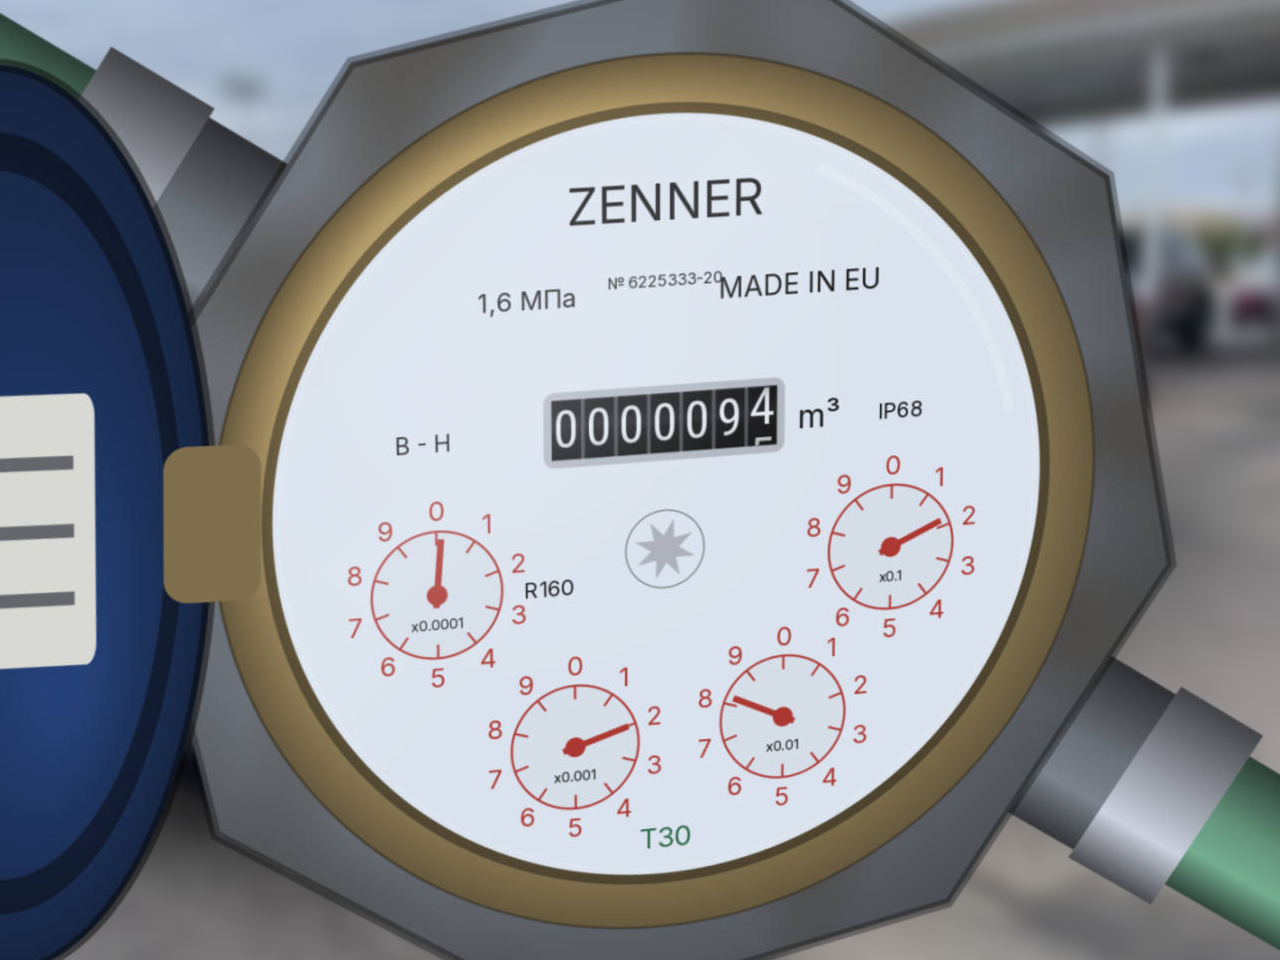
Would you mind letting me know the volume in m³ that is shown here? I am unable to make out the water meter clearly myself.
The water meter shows 94.1820 m³
